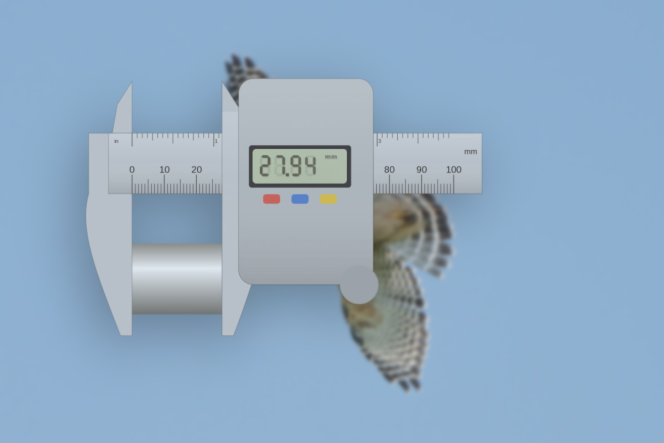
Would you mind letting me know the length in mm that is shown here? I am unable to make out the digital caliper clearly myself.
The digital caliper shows 27.94 mm
